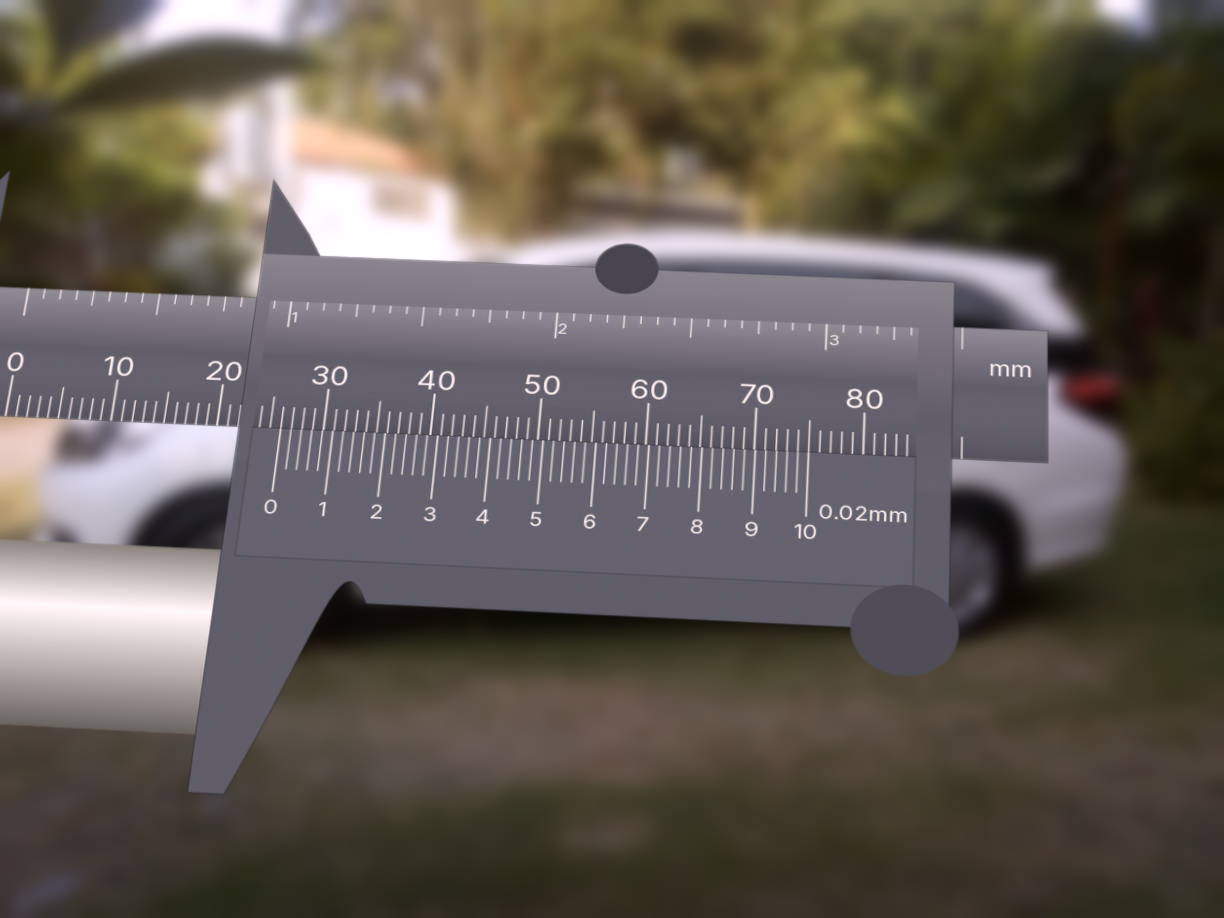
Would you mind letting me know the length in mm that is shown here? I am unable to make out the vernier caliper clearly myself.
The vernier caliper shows 26.0 mm
